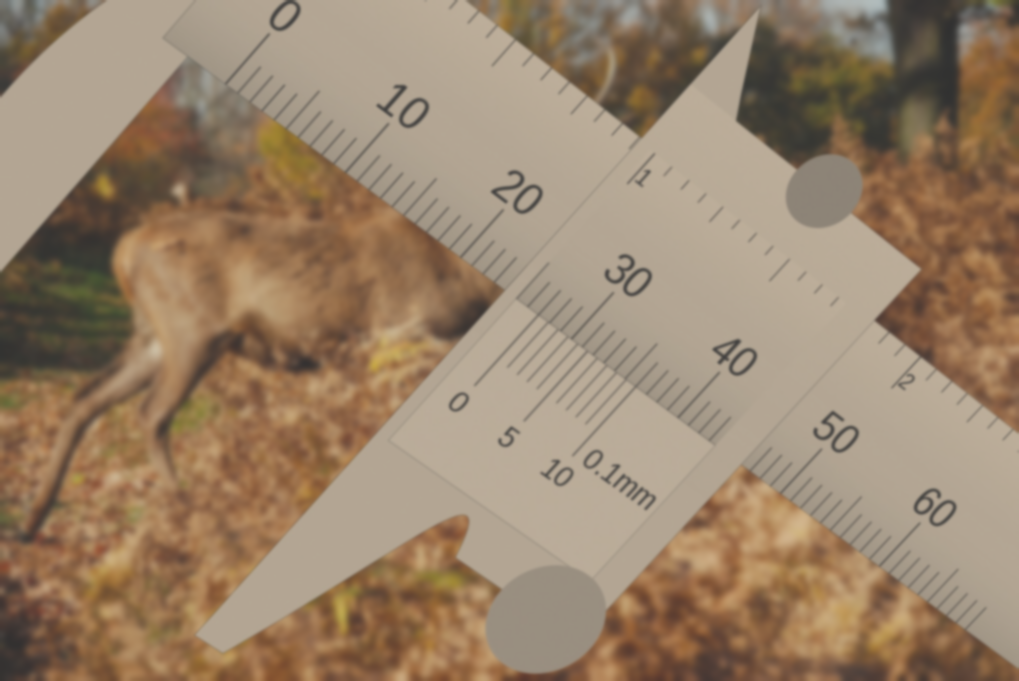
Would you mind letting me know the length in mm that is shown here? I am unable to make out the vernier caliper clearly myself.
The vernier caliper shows 27.0 mm
